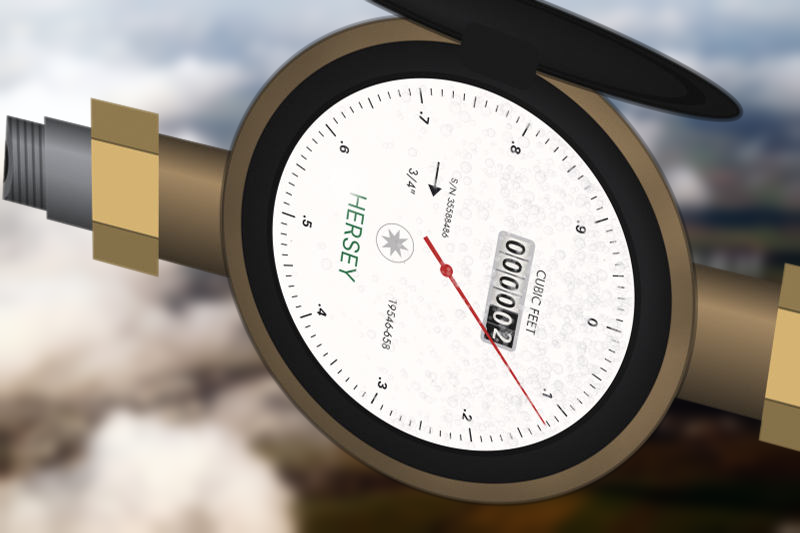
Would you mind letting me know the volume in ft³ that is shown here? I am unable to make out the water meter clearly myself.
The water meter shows 2.12 ft³
